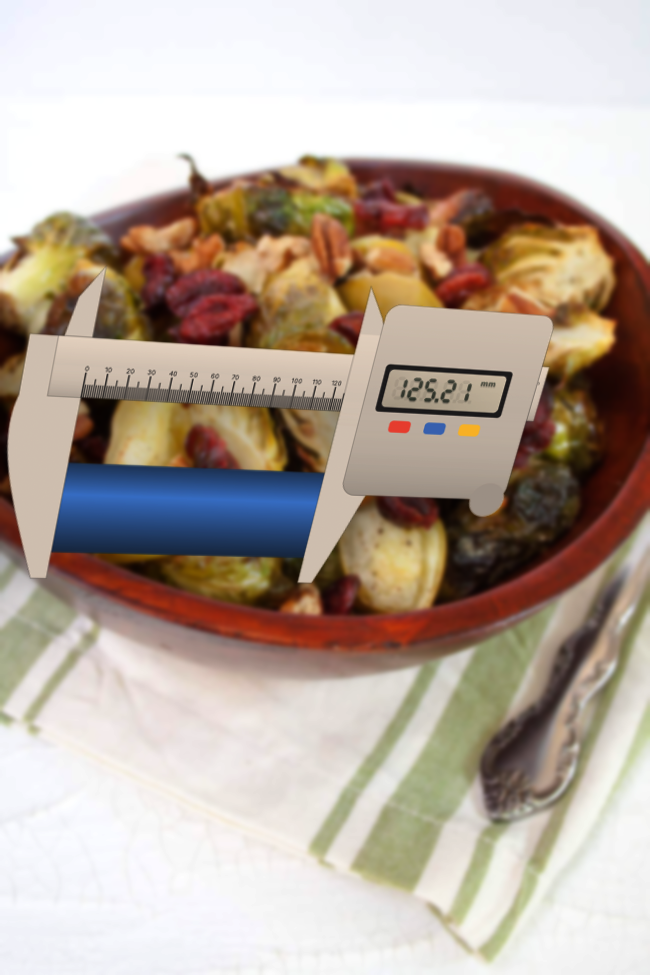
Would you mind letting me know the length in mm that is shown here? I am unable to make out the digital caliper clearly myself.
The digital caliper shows 125.21 mm
